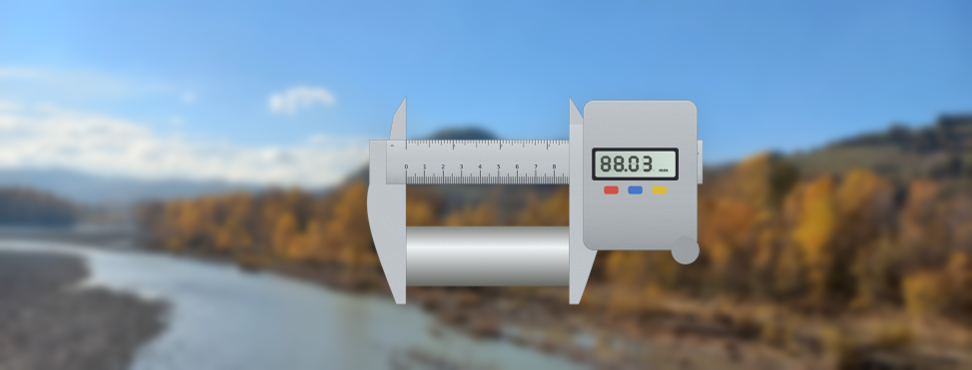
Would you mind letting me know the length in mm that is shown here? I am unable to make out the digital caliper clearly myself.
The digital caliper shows 88.03 mm
